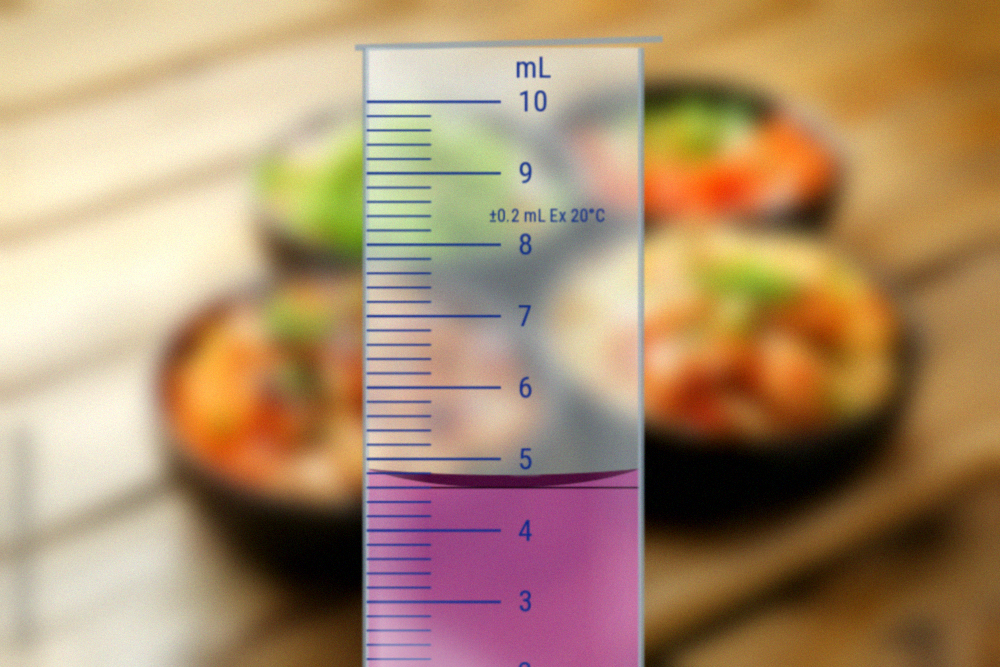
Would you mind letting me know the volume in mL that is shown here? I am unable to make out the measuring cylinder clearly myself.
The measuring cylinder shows 4.6 mL
